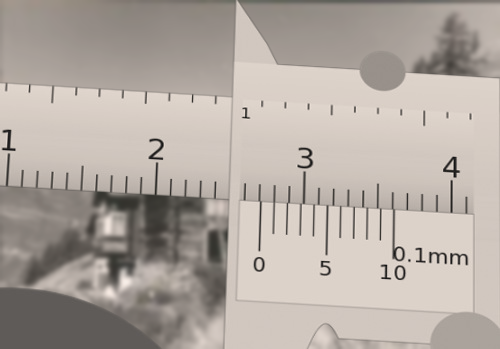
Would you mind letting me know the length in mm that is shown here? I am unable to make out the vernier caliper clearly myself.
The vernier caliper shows 27.1 mm
